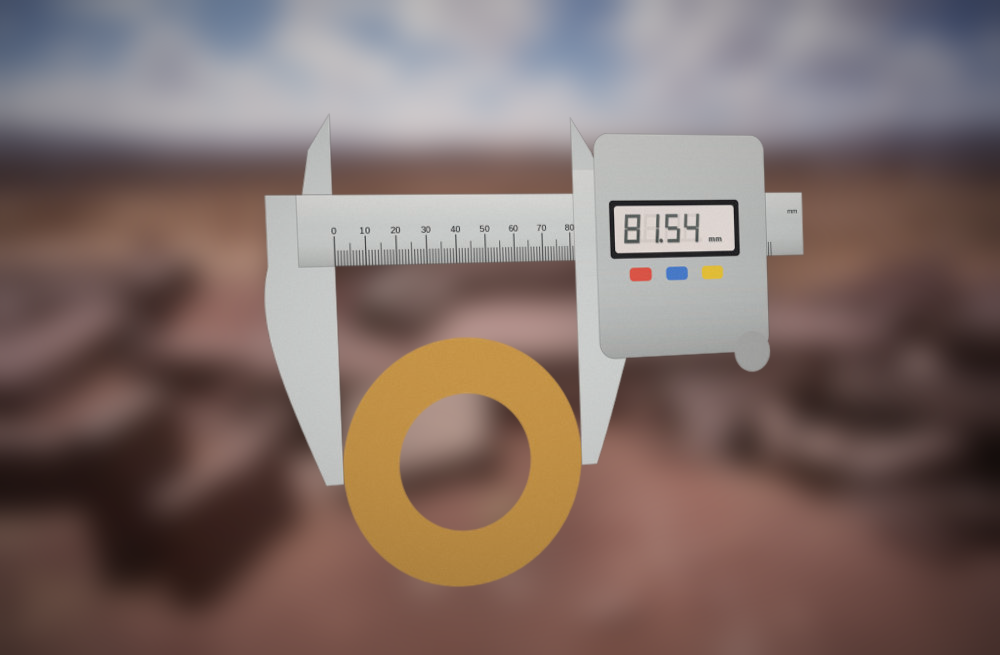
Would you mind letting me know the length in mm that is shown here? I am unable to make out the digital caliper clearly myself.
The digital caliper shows 81.54 mm
